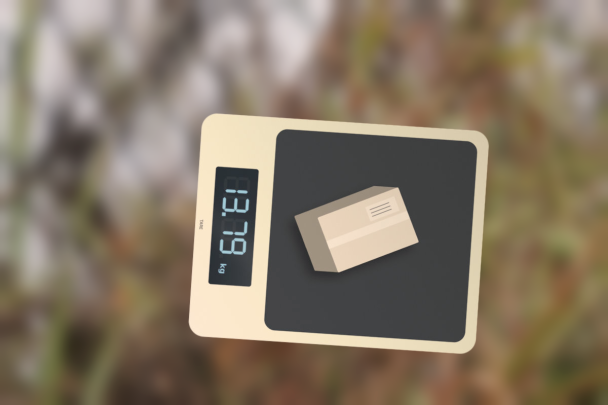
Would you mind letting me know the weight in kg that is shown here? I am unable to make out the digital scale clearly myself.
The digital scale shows 13.79 kg
